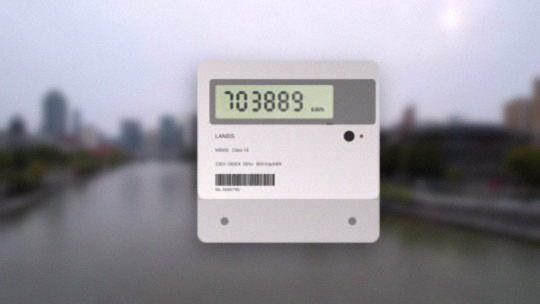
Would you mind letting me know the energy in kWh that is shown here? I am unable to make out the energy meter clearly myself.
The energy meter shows 703889 kWh
